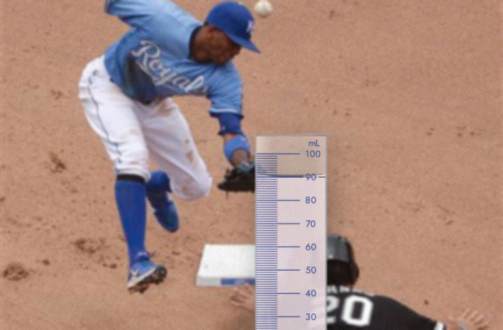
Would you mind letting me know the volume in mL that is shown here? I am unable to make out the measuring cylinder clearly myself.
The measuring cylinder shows 90 mL
